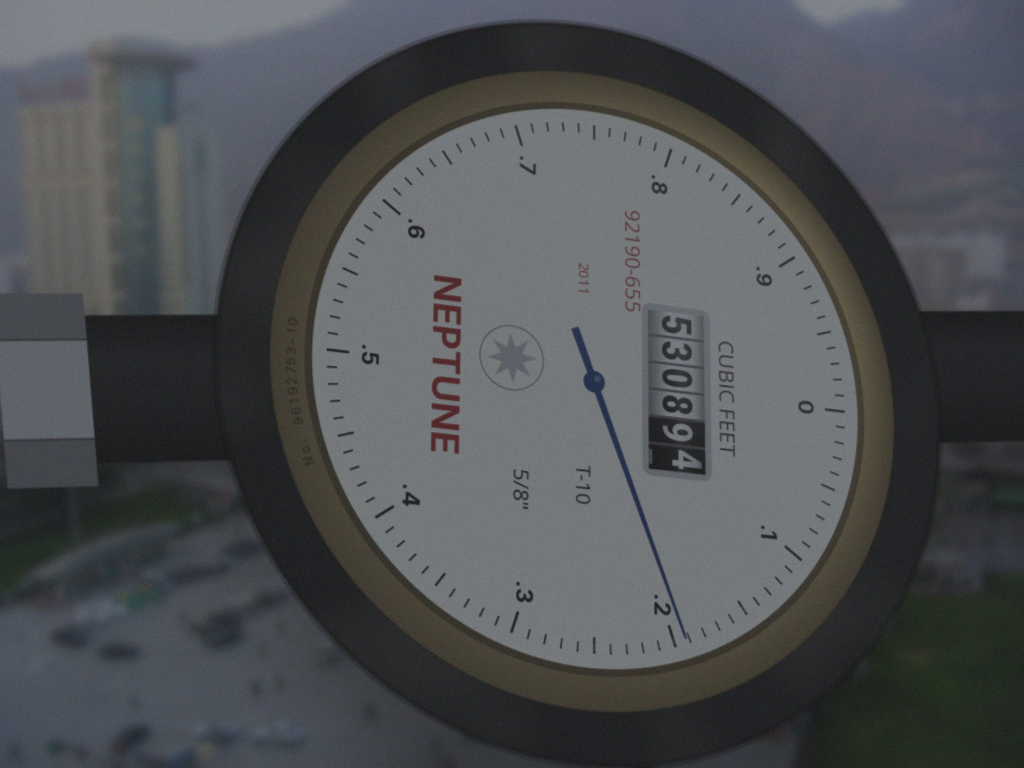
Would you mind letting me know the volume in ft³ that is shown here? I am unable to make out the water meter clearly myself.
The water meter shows 530894.19 ft³
